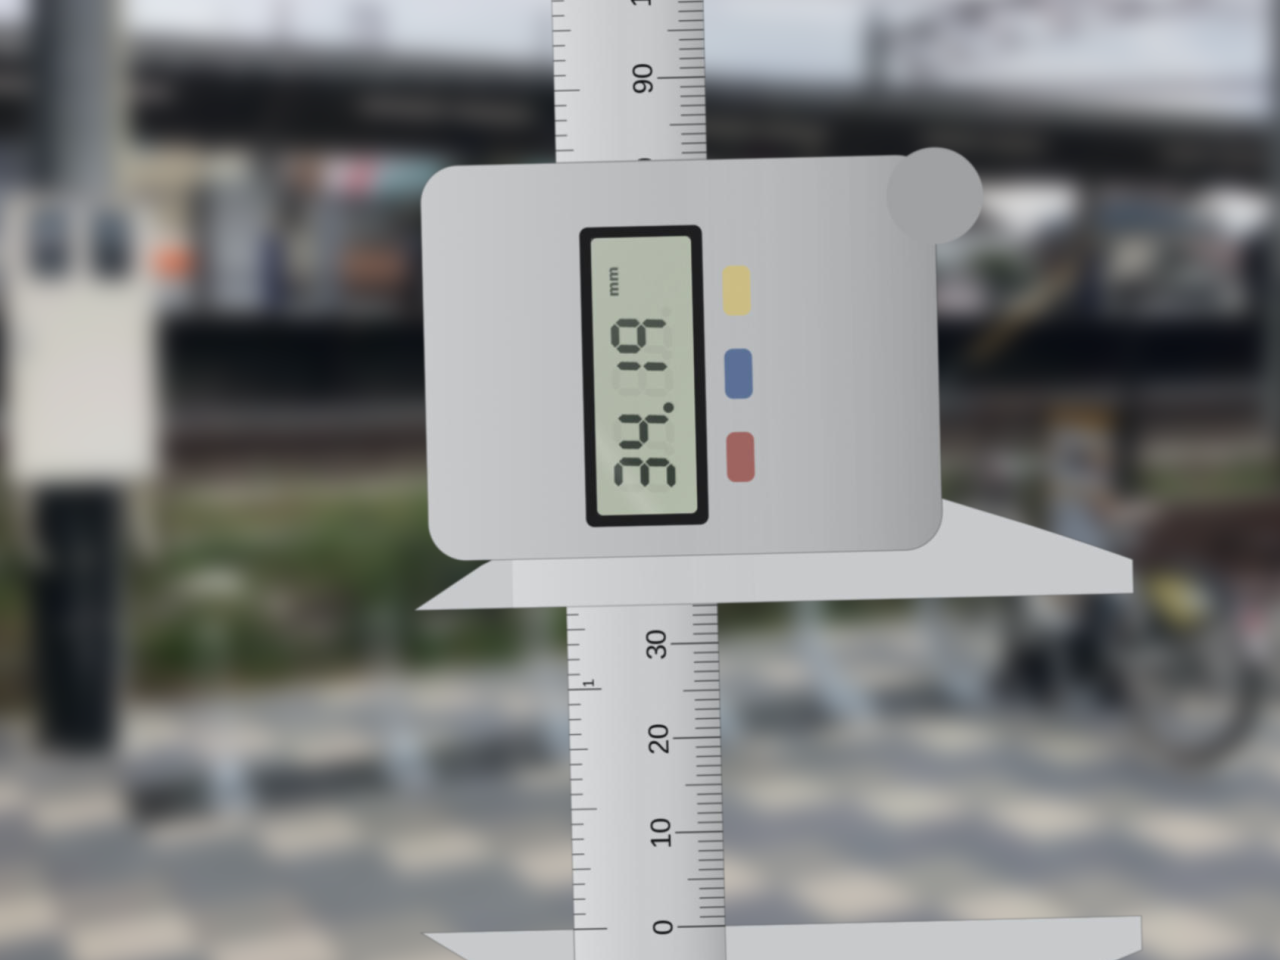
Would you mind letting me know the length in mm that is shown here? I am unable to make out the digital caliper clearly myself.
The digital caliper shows 34.19 mm
